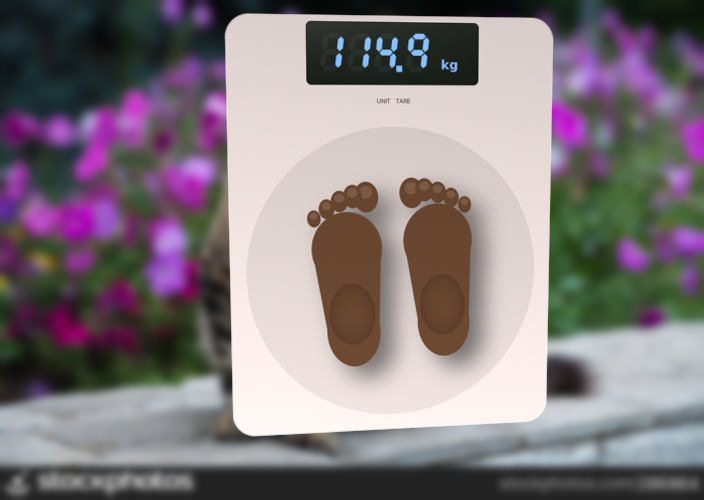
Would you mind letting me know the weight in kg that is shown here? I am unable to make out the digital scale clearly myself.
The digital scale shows 114.9 kg
